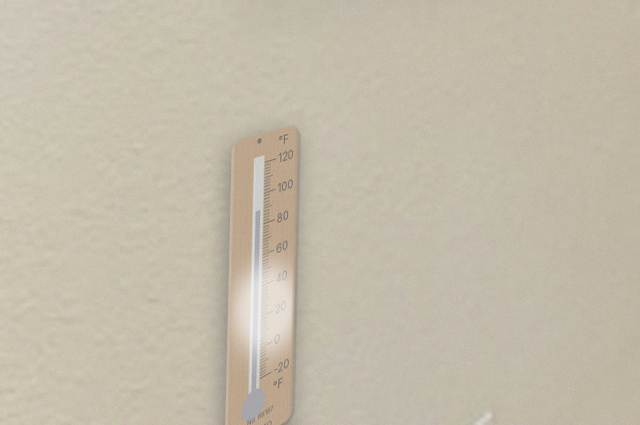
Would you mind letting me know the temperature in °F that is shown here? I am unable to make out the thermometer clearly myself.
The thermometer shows 90 °F
